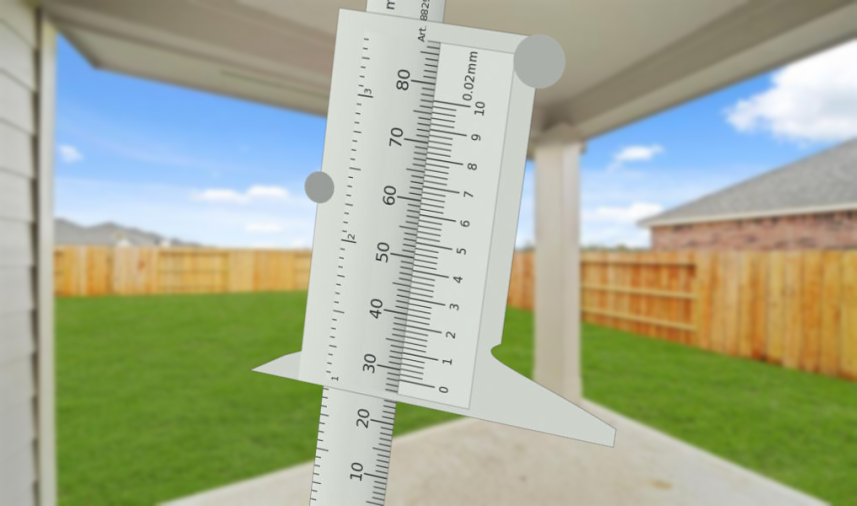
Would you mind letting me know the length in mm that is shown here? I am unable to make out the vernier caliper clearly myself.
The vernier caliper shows 28.2 mm
